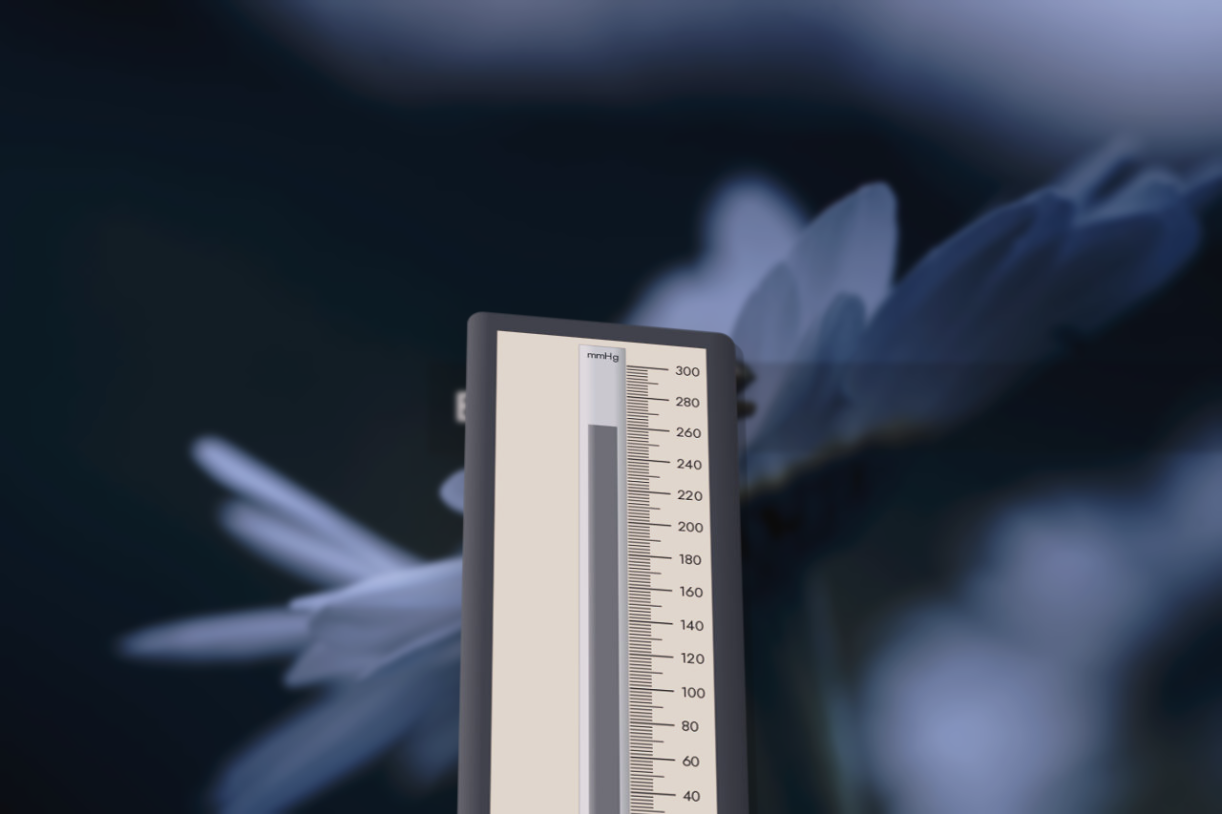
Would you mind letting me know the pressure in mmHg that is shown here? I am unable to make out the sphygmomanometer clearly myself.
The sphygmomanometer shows 260 mmHg
